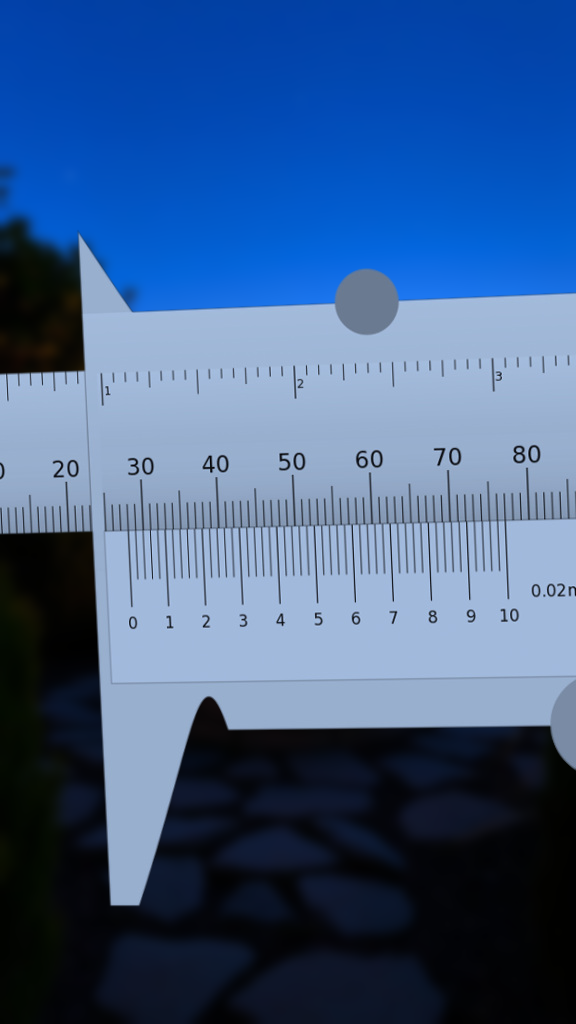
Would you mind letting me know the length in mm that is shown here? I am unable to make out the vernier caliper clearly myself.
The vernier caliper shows 28.0 mm
